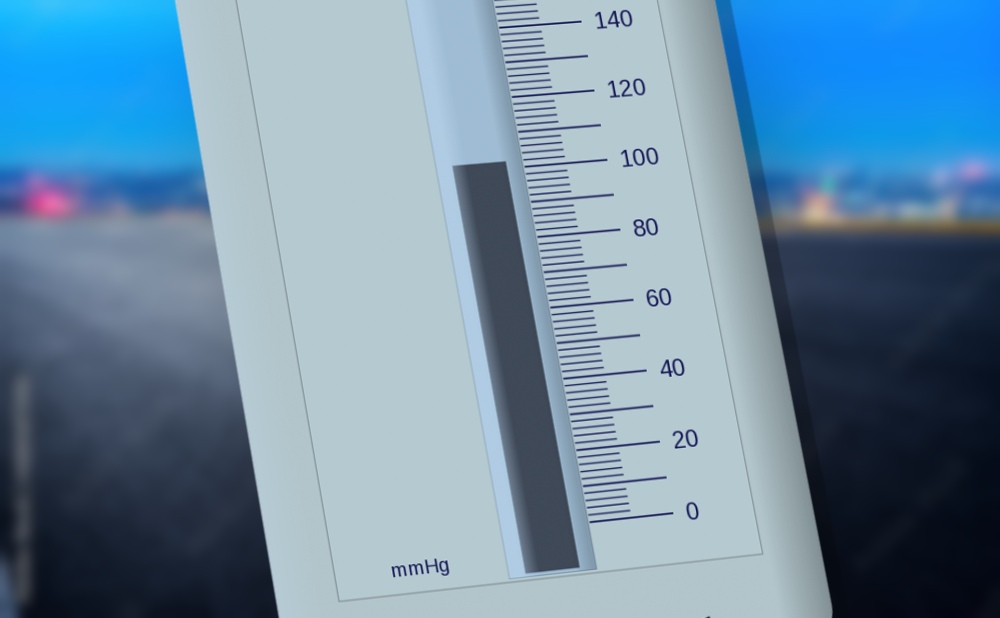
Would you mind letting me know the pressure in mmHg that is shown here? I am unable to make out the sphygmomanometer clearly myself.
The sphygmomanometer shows 102 mmHg
